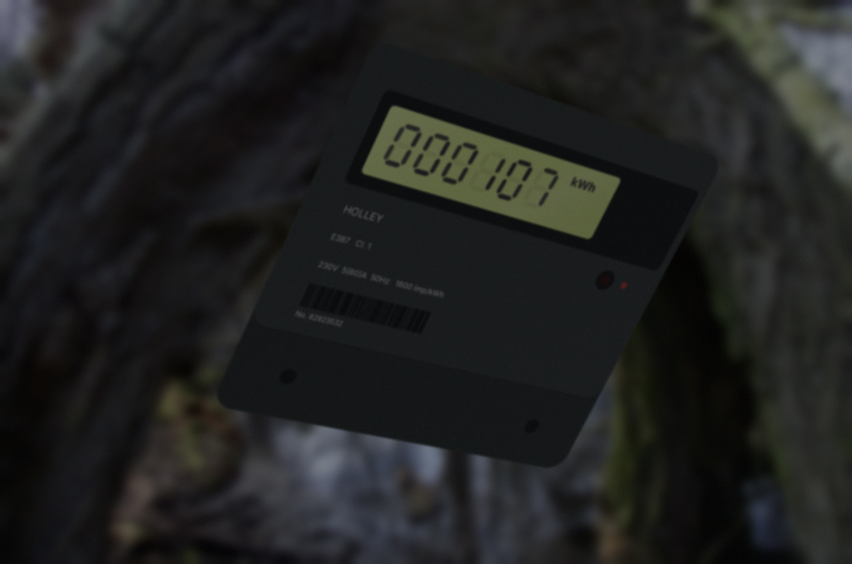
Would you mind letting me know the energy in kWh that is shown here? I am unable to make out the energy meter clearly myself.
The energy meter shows 107 kWh
